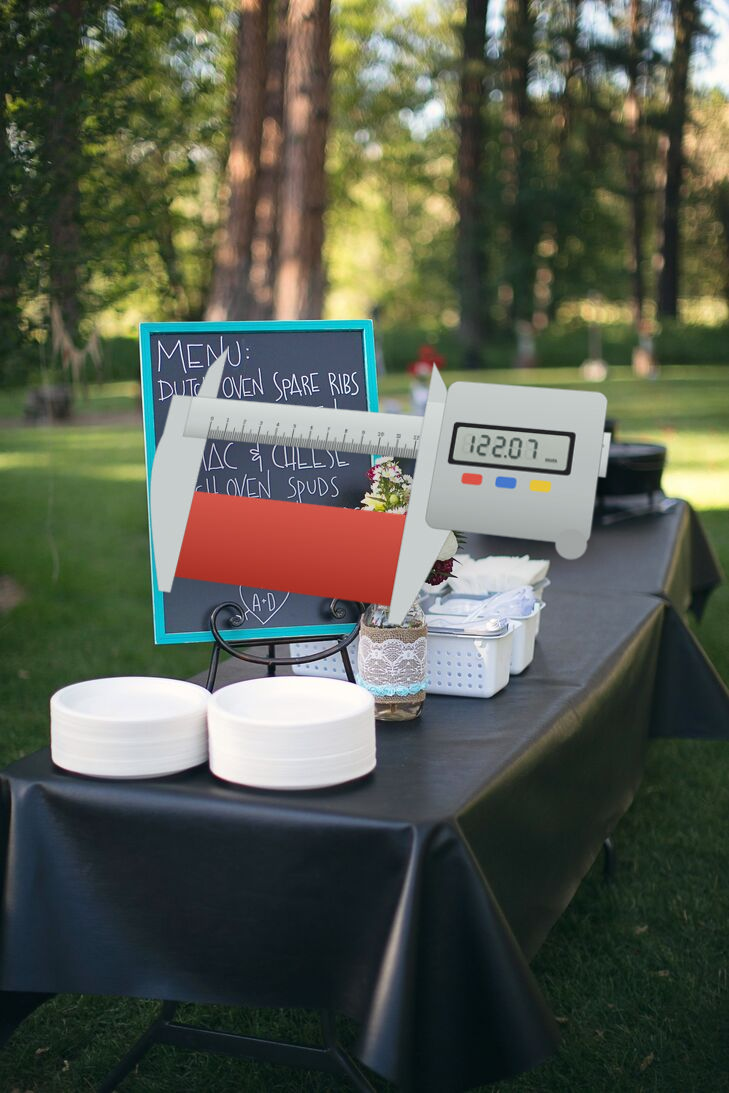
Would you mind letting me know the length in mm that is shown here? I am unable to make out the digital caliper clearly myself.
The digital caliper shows 122.07 mm
